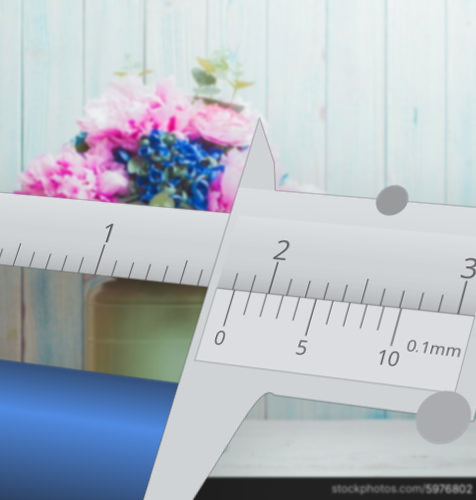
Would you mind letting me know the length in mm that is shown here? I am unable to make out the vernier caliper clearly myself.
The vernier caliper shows 18.1 mm
